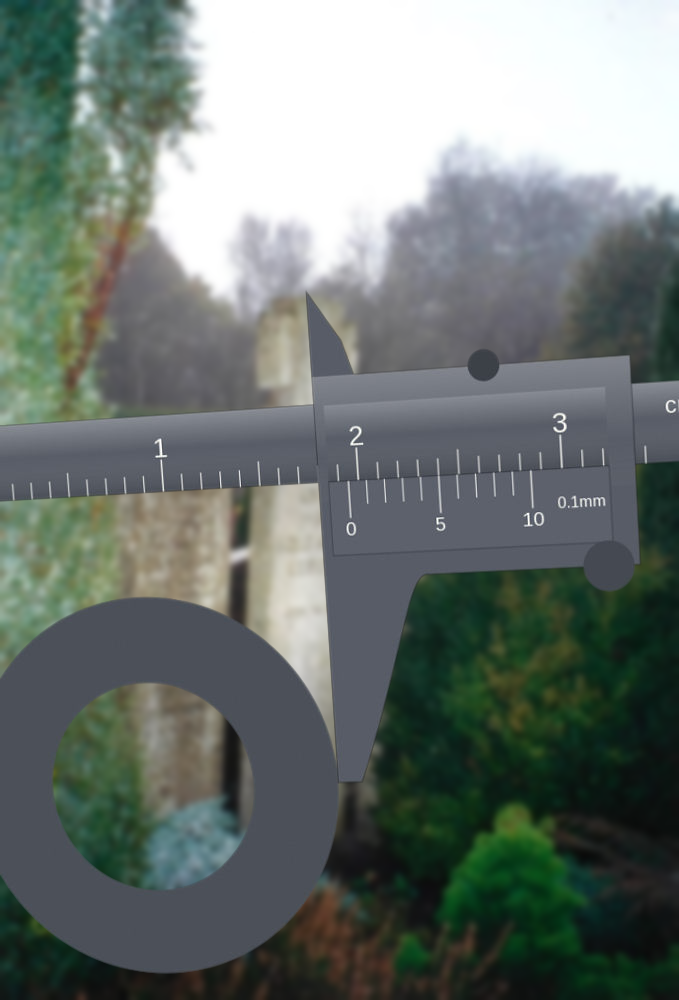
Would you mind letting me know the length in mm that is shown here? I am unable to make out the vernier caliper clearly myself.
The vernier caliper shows 19.5 mm
